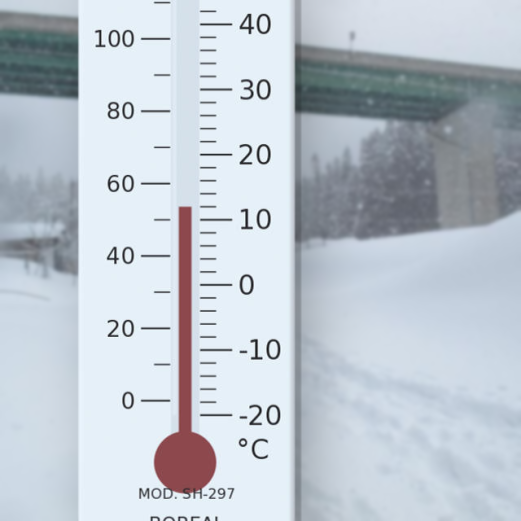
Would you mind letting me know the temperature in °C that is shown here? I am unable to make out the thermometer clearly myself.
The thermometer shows 12 °C
